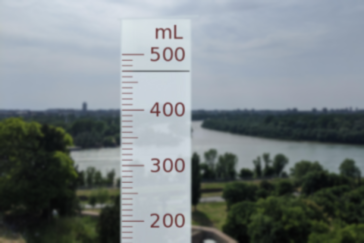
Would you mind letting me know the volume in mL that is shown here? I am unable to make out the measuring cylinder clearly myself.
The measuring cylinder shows 470 mL
